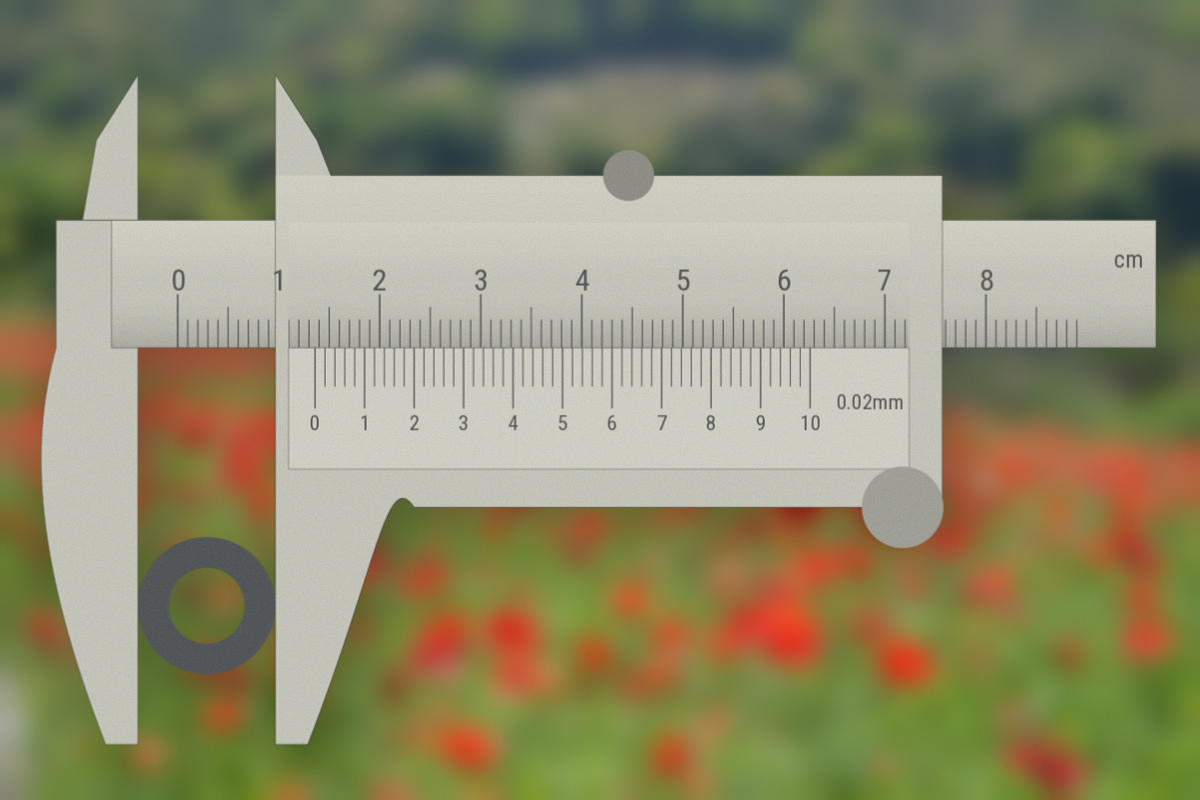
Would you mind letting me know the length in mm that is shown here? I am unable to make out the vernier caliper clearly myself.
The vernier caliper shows 13.6 mm
